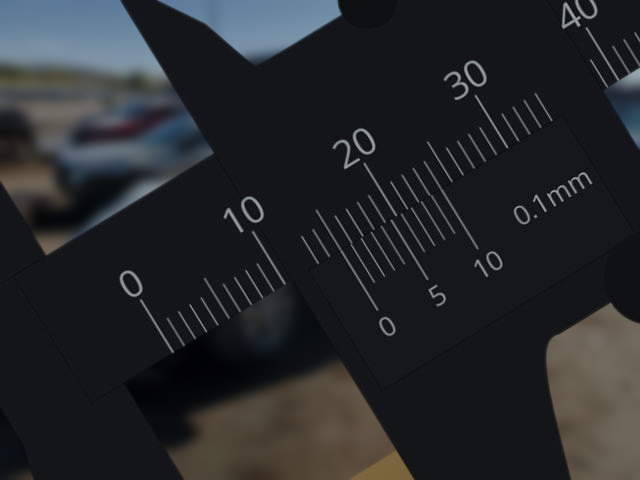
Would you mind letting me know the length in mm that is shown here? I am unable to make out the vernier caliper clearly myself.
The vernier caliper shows 15.0 mm
